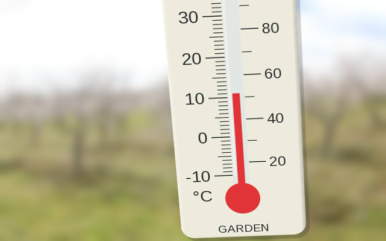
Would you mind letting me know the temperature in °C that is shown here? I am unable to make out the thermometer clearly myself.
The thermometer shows 11 °C
